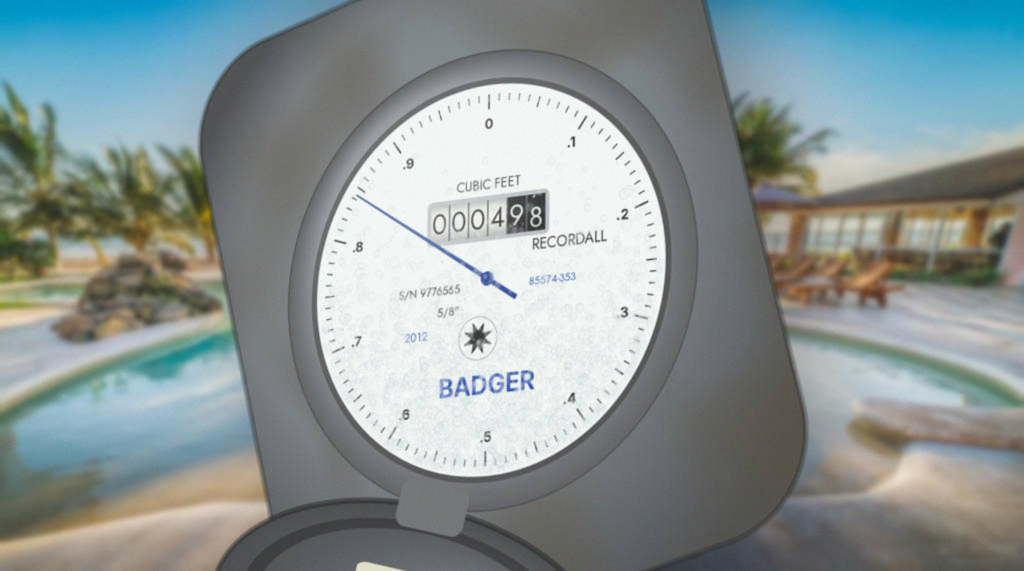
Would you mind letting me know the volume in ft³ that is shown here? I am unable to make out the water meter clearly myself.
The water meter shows 497.84 ft³
